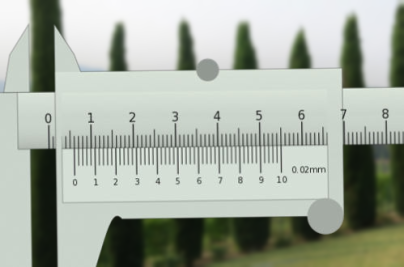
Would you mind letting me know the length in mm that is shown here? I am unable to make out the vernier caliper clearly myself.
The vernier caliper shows 6.0 mm
